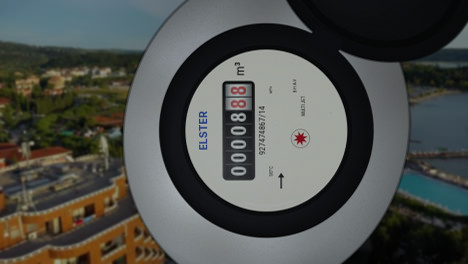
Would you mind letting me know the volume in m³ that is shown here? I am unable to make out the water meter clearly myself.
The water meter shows 8.88 m³
